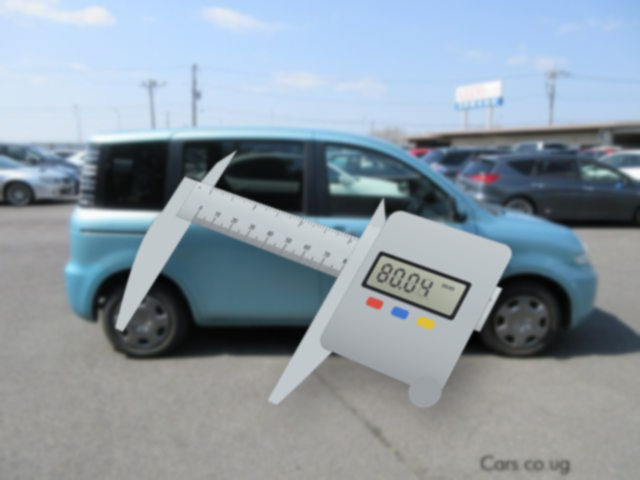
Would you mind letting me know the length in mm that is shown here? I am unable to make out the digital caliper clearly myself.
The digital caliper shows 80.04 mm
